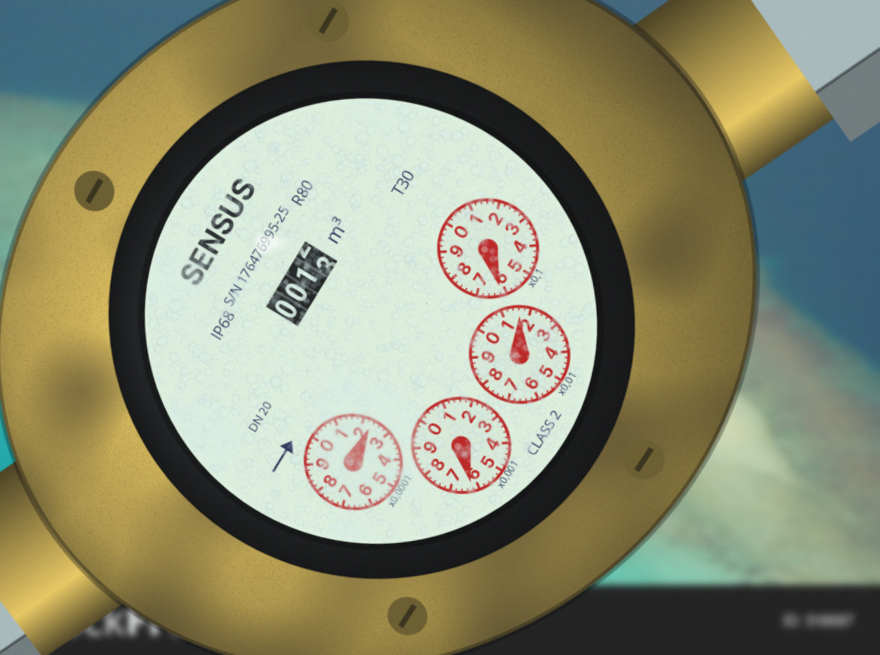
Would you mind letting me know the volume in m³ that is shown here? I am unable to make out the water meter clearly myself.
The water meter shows 12.6162 m³
